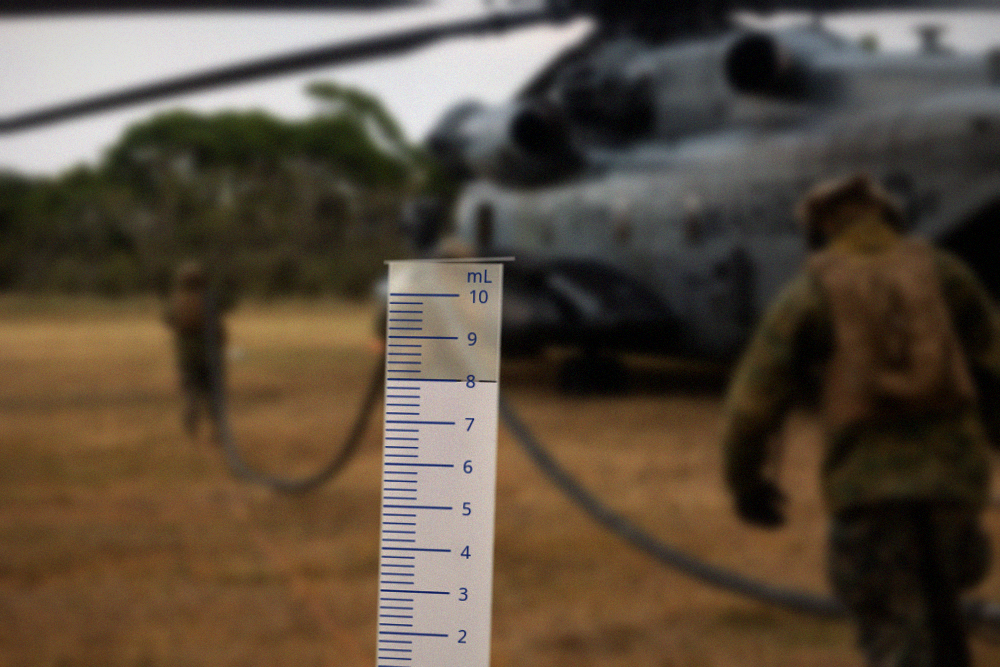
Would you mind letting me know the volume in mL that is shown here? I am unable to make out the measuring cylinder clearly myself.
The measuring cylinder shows 8 mL
